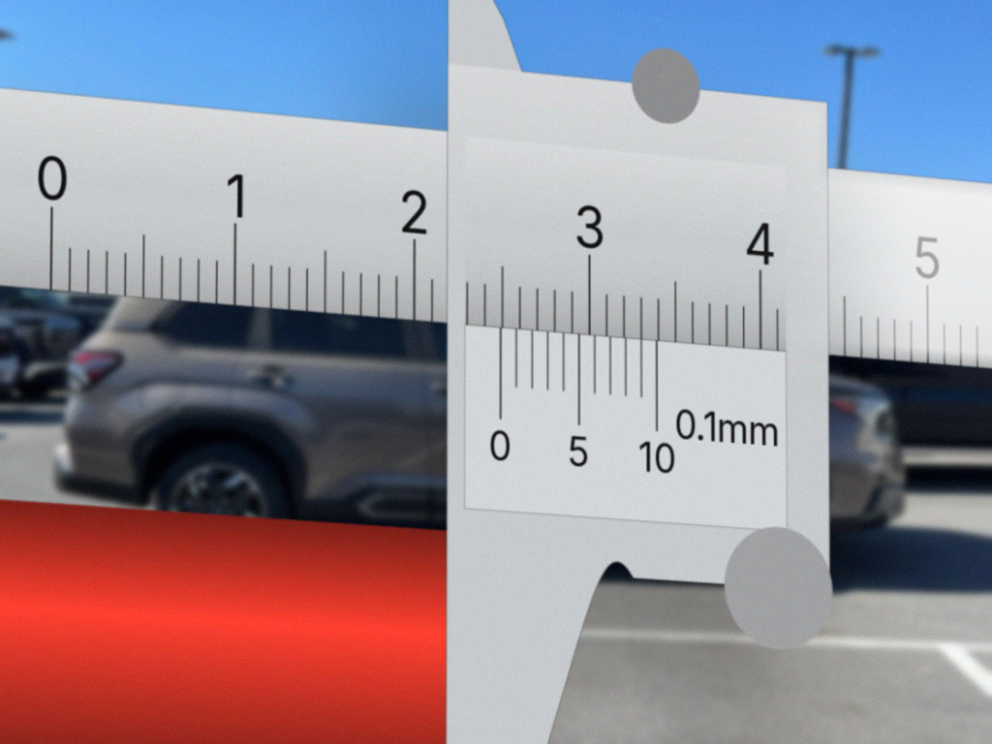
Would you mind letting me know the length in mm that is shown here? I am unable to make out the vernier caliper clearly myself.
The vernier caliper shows 24.9 mm
